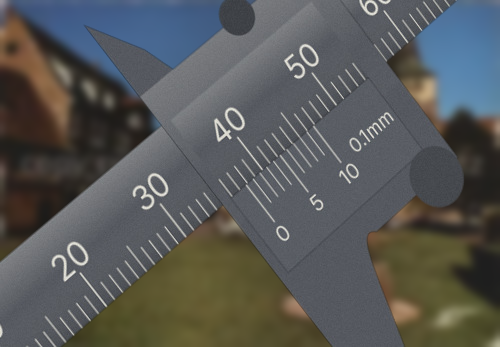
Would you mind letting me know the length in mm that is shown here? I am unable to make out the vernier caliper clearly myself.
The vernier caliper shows 37.8 mm
